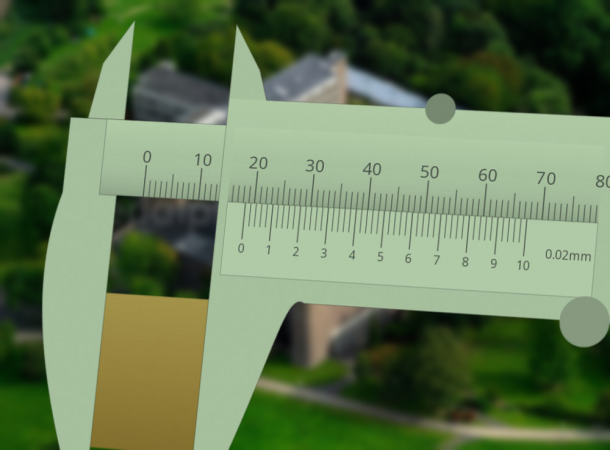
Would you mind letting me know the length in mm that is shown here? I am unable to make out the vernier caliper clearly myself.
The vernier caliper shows 18.4 mm
